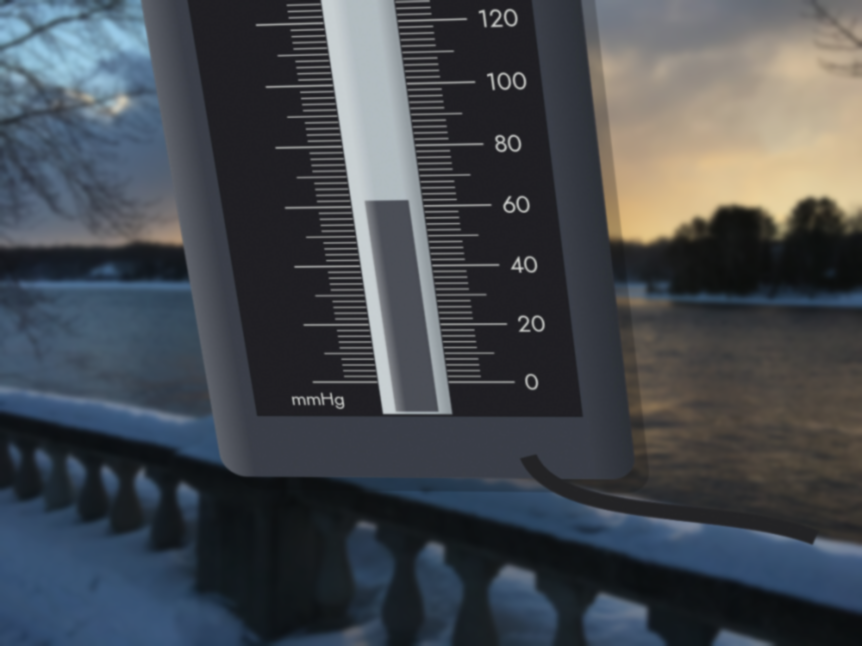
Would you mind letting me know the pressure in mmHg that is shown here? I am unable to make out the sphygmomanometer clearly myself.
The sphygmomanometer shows 62 mmHg
